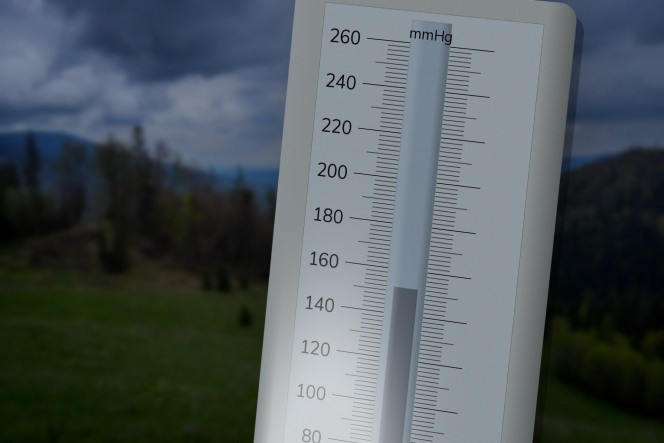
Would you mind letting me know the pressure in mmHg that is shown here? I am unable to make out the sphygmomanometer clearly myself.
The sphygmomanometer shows 152 mmHg
